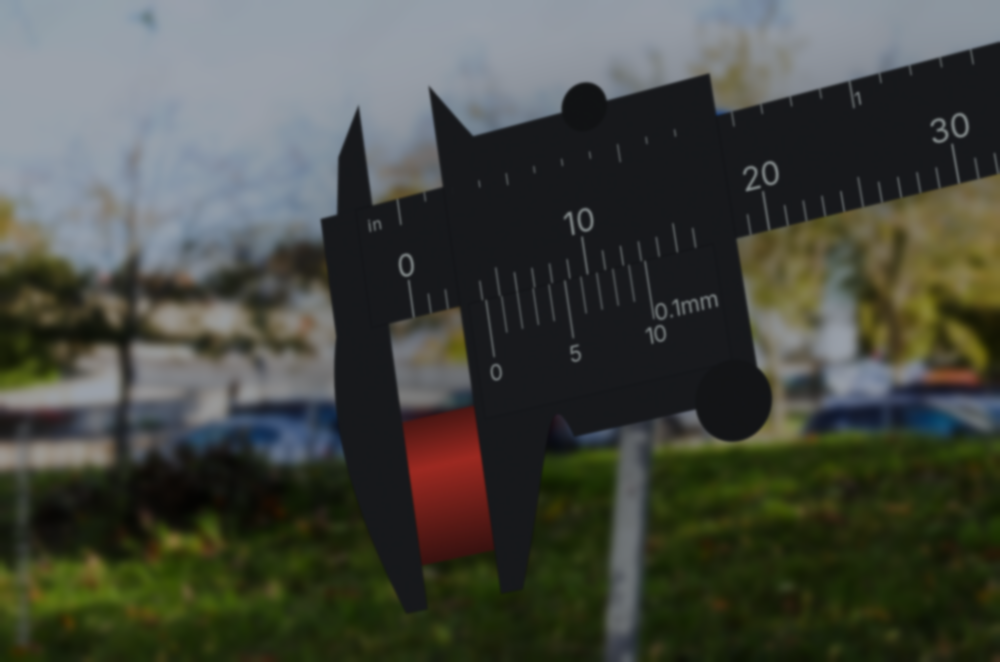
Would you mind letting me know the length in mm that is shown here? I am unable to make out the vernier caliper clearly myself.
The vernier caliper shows 4.2 mm
